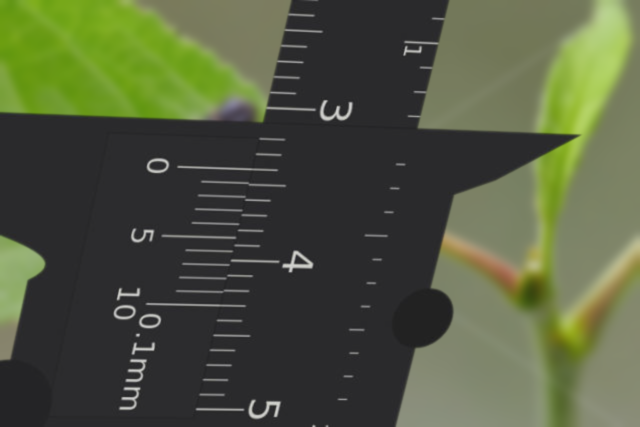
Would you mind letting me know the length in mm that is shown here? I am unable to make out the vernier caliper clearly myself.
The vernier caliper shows 34.0 mm
